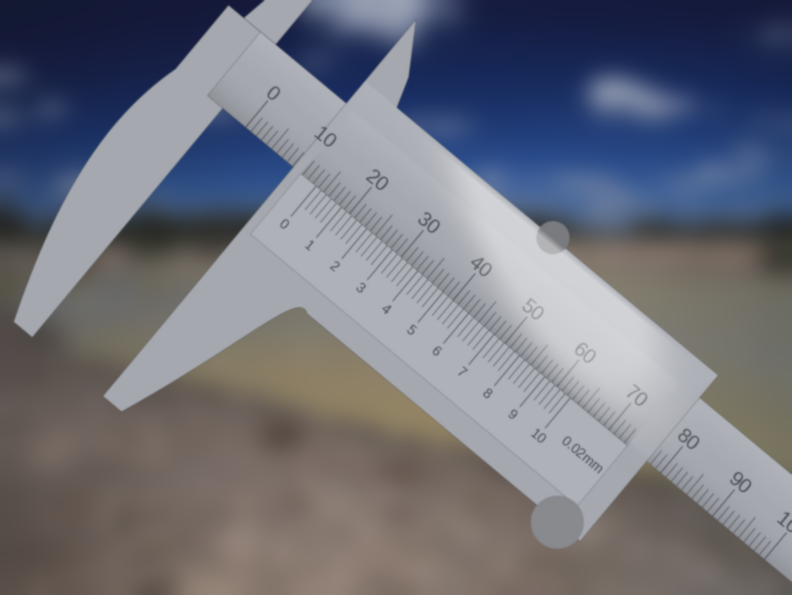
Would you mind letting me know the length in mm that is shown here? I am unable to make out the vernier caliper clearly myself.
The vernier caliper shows 13.6 mm
